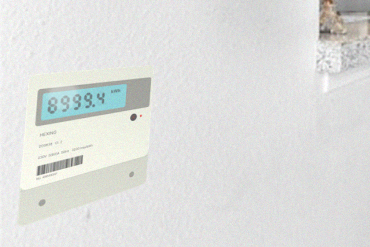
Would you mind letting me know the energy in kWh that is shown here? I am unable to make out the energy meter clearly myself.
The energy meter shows 8999.4 kWh
